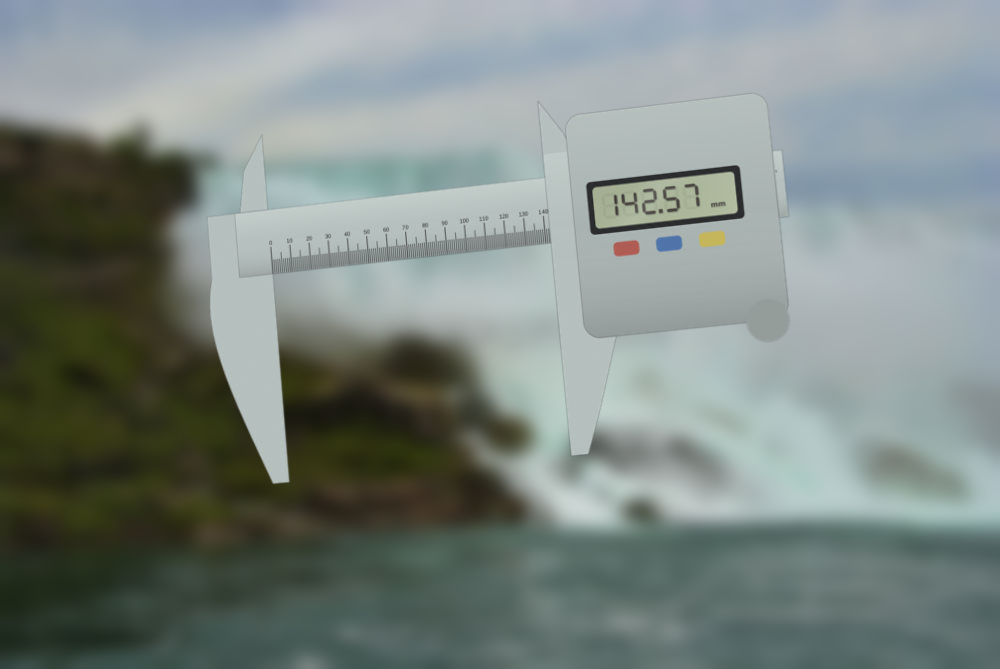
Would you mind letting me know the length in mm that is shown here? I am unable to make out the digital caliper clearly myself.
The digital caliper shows 142.57 mm
